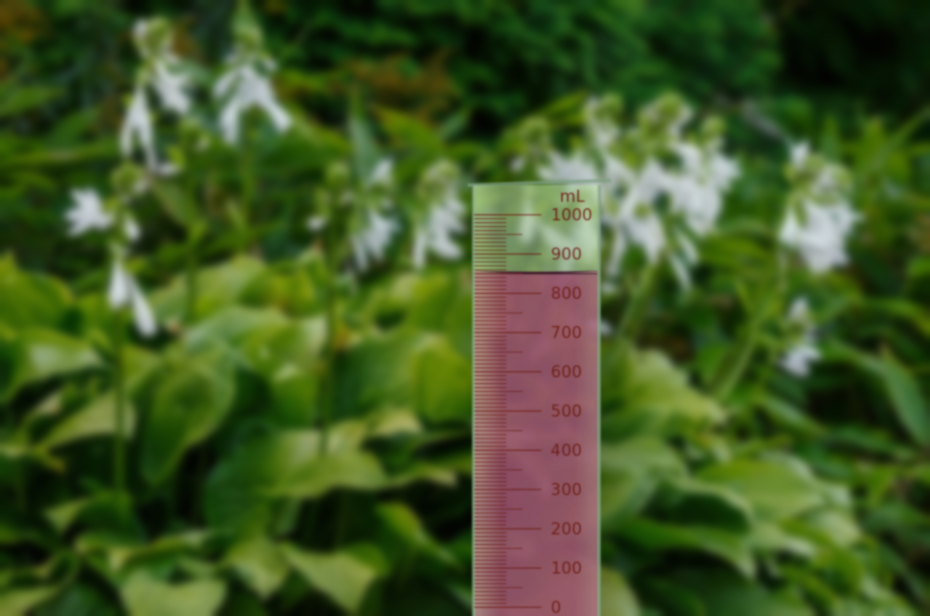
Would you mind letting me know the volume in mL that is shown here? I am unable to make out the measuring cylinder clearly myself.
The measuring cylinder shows 850 mL
